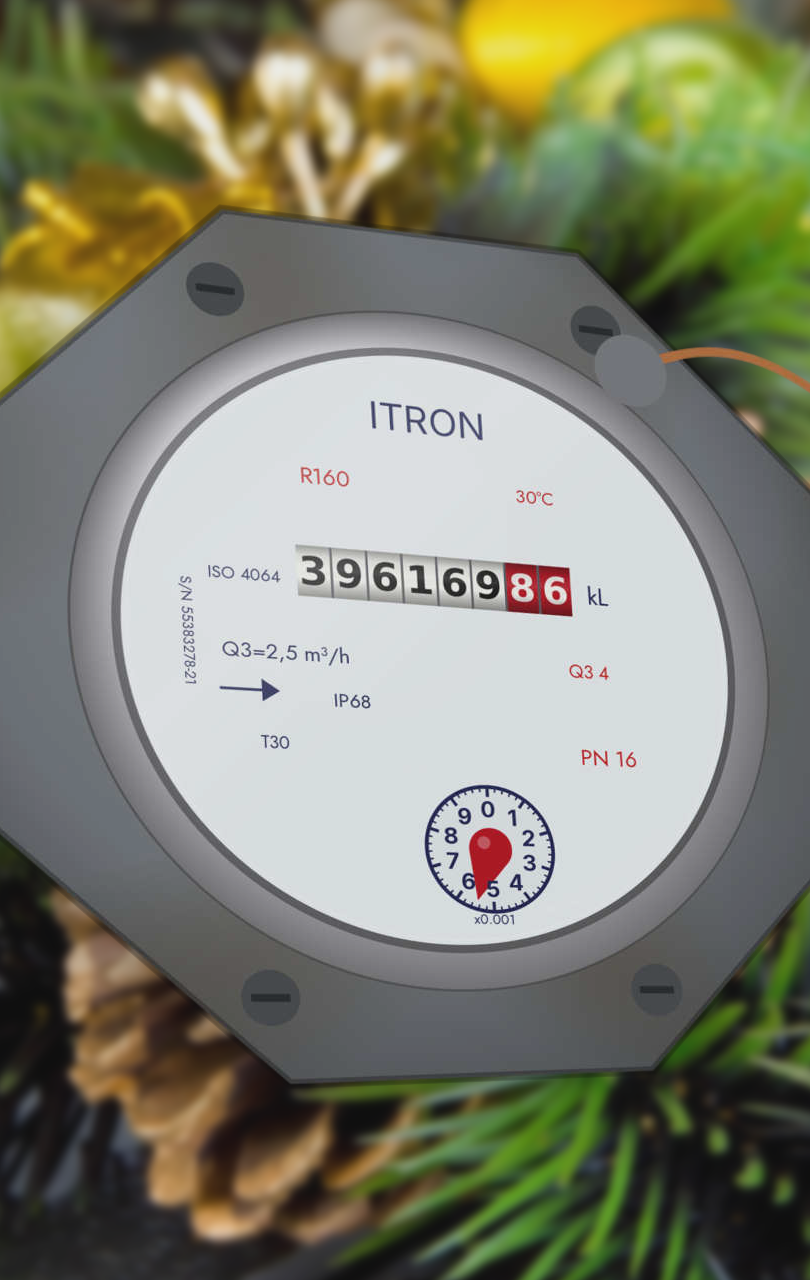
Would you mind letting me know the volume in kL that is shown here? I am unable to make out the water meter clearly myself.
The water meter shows 396169.865 kL
